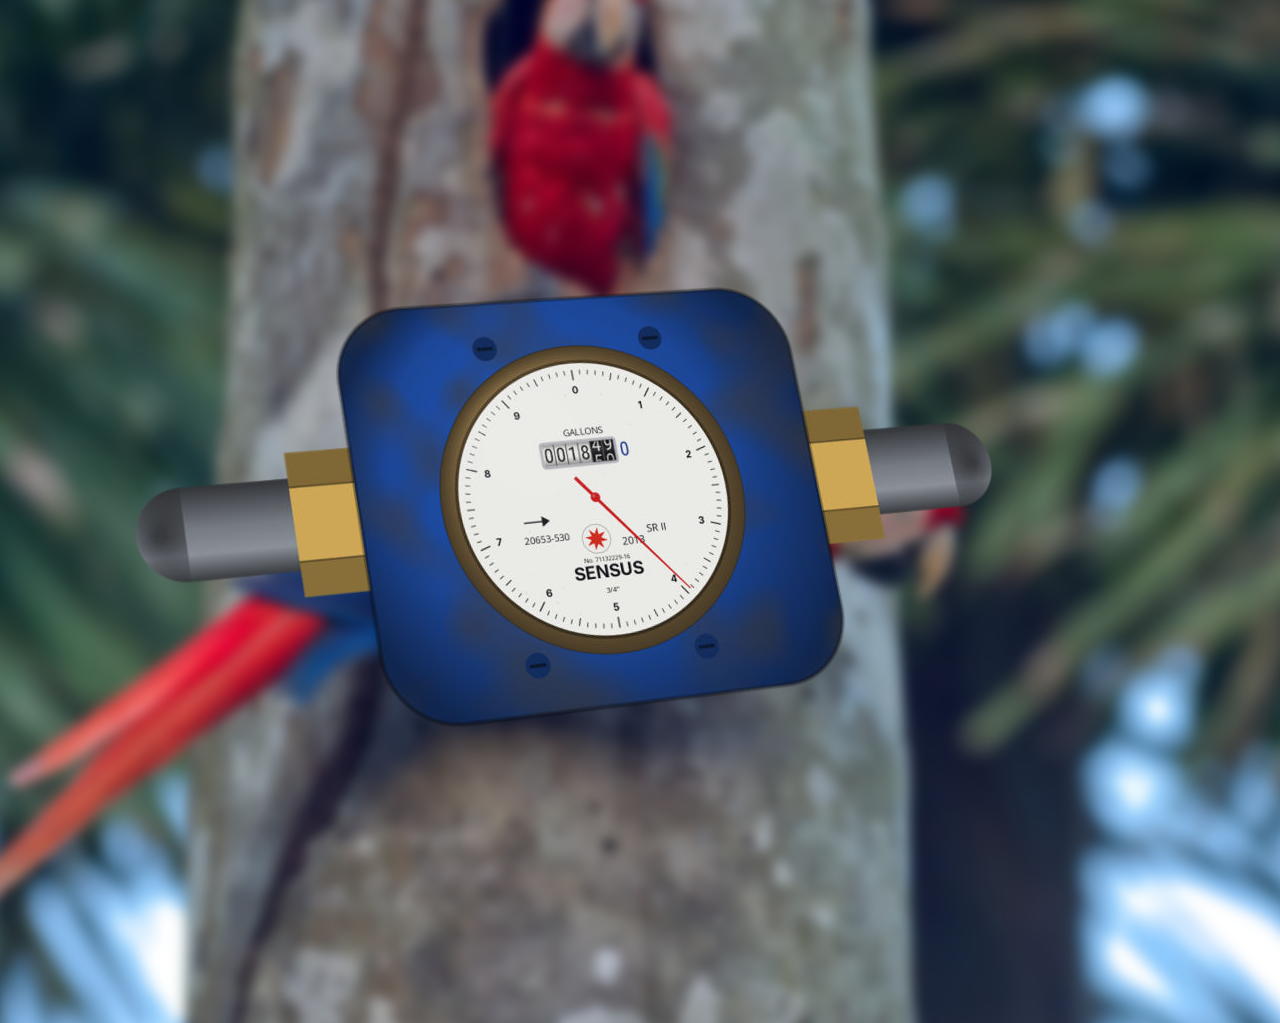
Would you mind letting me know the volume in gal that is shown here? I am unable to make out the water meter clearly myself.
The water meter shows 18493.9 gal
